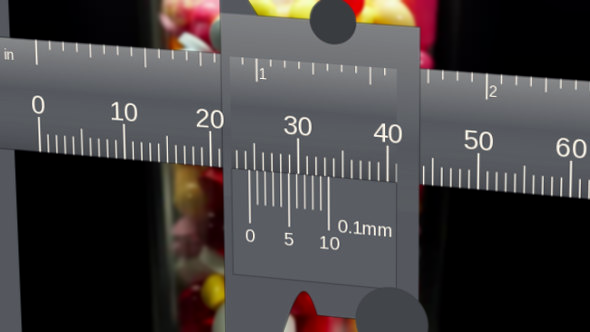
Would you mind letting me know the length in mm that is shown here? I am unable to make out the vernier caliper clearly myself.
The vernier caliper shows 24.4 mm
